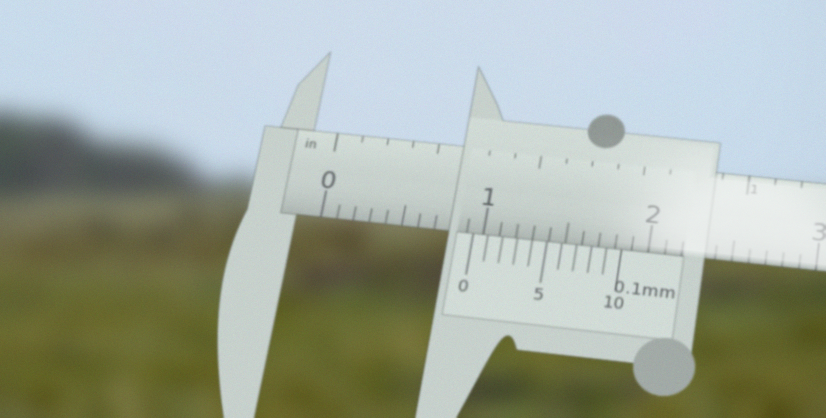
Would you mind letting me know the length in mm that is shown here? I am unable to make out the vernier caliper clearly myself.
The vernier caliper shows 9.4 mm
